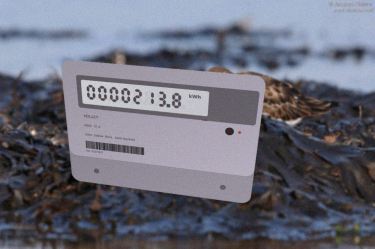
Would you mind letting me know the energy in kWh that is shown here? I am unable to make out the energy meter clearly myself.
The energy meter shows 213.8 kWh
